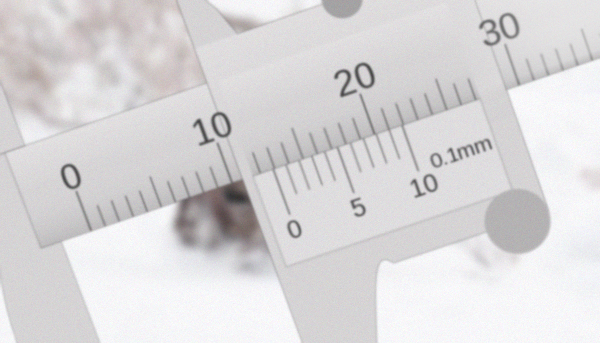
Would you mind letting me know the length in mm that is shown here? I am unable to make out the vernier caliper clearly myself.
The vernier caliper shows 12.9 mm
